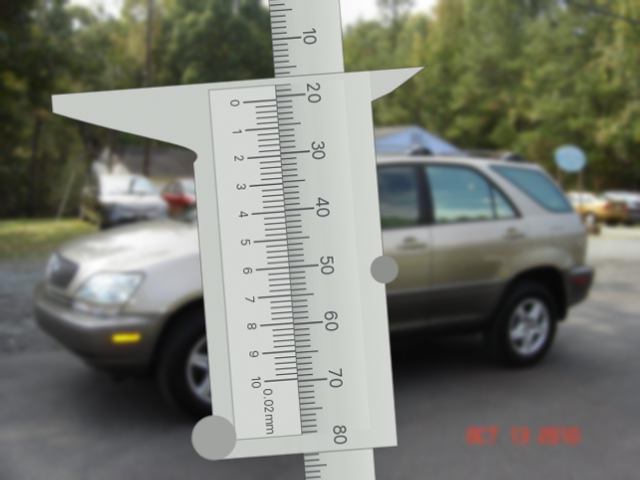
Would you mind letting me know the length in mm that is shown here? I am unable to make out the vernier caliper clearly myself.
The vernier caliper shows 20.6 mm
